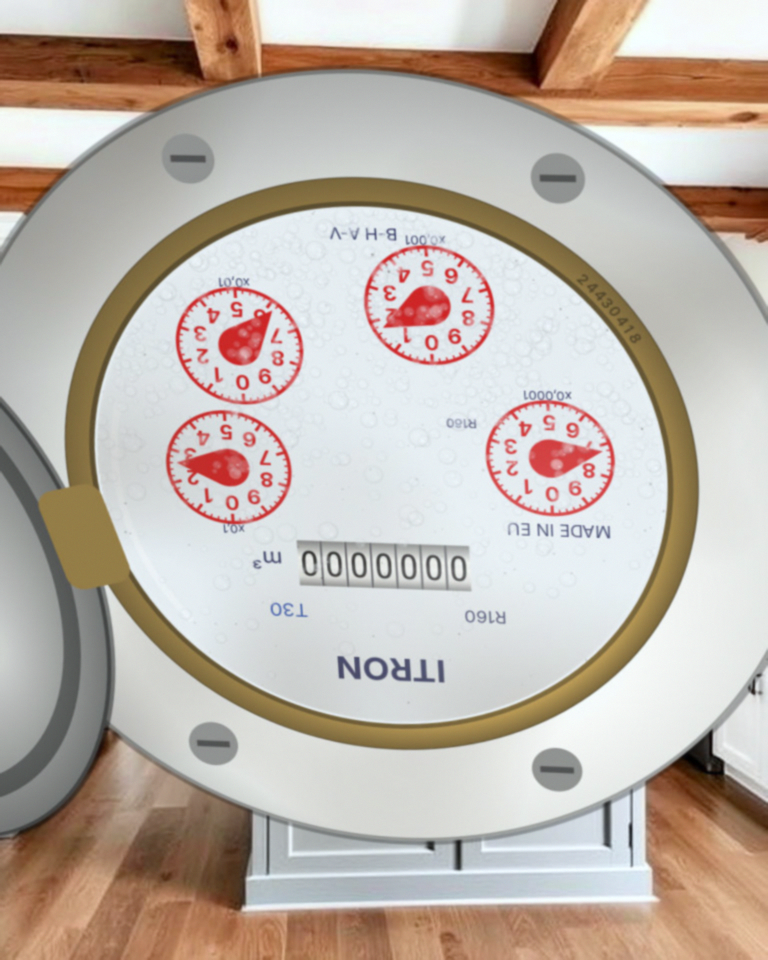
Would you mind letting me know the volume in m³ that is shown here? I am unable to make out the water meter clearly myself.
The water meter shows 0.2617 m³
